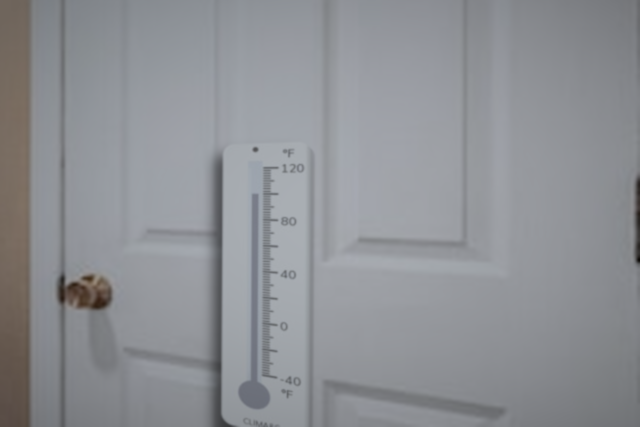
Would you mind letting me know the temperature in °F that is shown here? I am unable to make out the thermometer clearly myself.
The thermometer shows 100 °F
